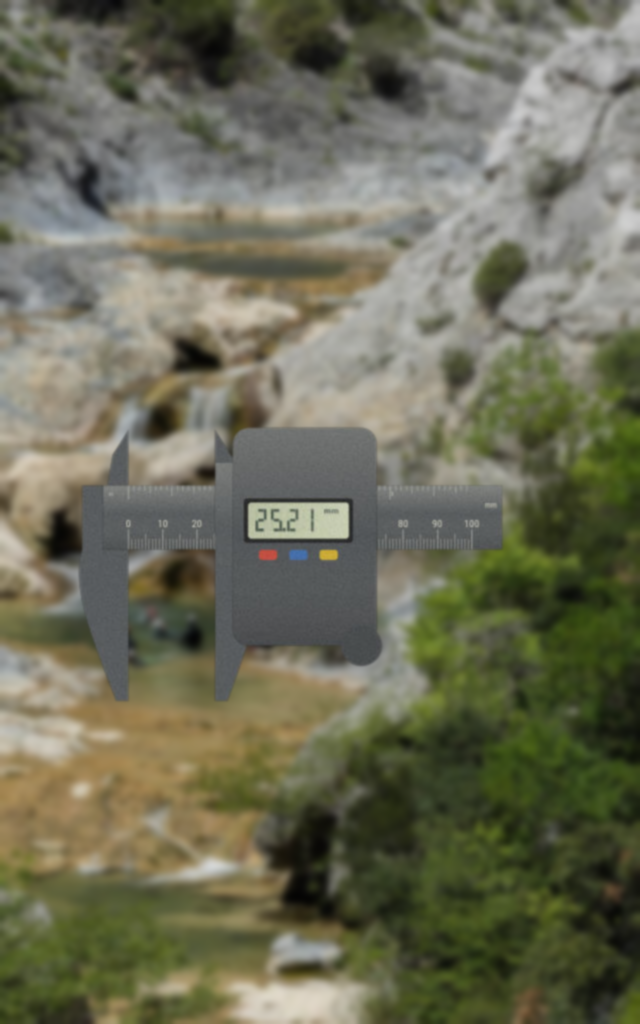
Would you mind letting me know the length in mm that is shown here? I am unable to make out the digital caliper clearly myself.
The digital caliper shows 25.21 mm
